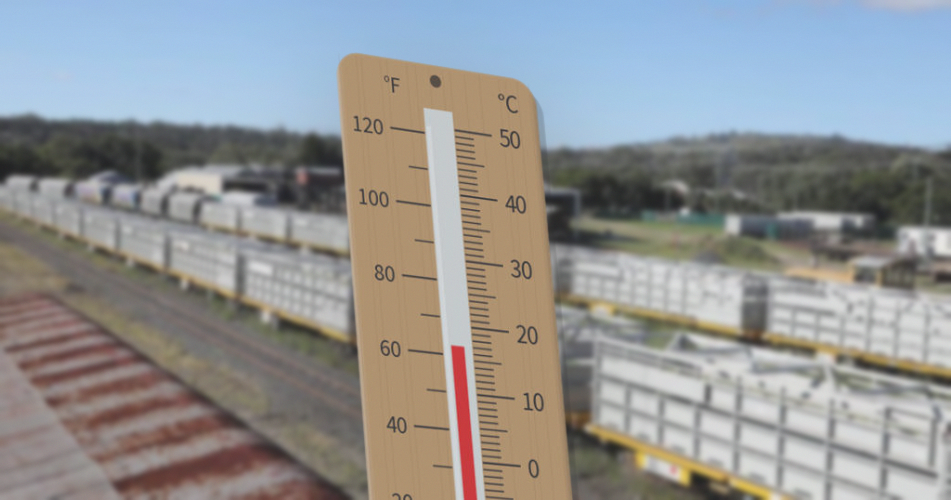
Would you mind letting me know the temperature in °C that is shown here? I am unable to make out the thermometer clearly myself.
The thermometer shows 17 °C
